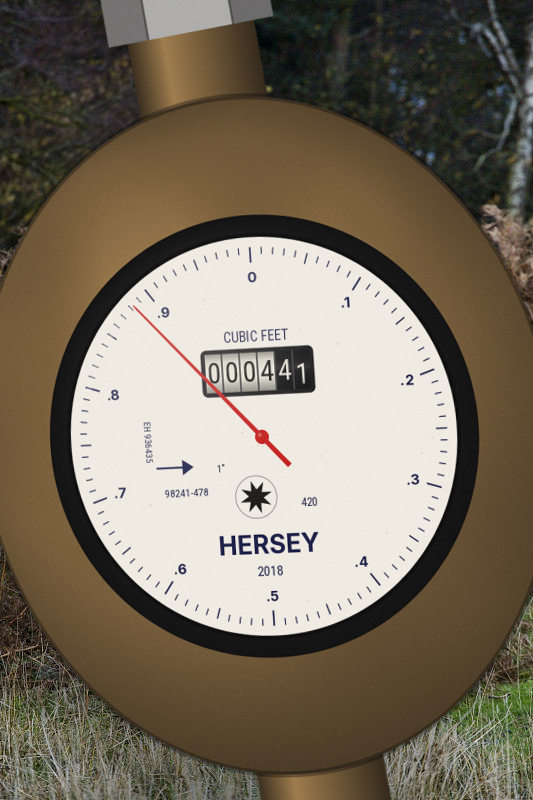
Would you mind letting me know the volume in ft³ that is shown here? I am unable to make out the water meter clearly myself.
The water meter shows 440.88 ft³
